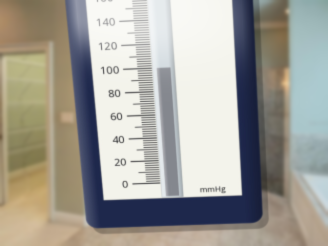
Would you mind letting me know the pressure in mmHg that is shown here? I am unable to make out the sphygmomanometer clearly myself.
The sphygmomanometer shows 100 mmHg
